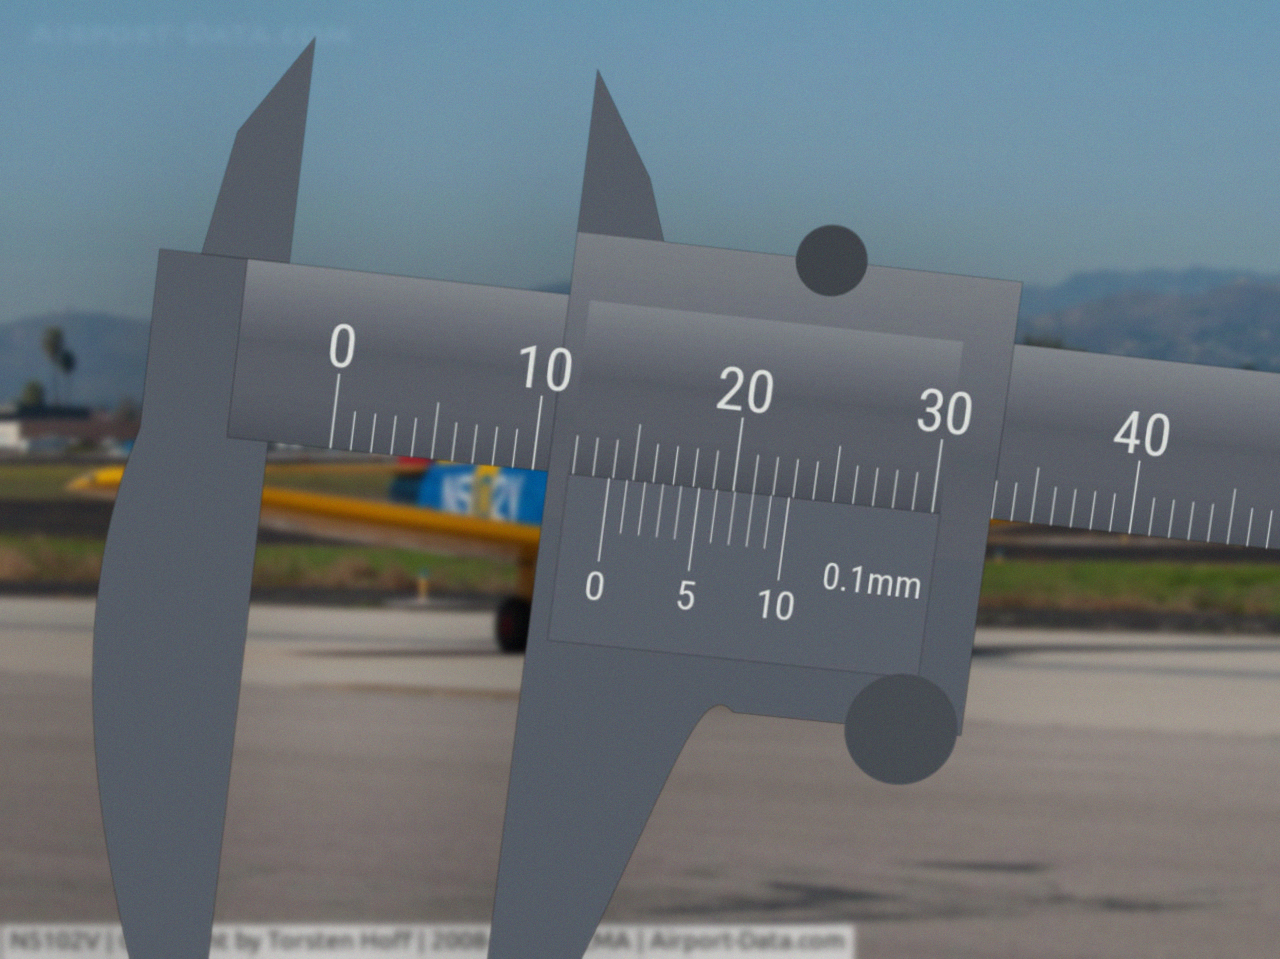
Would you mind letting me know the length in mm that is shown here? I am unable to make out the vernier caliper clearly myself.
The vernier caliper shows 13.8 mm
